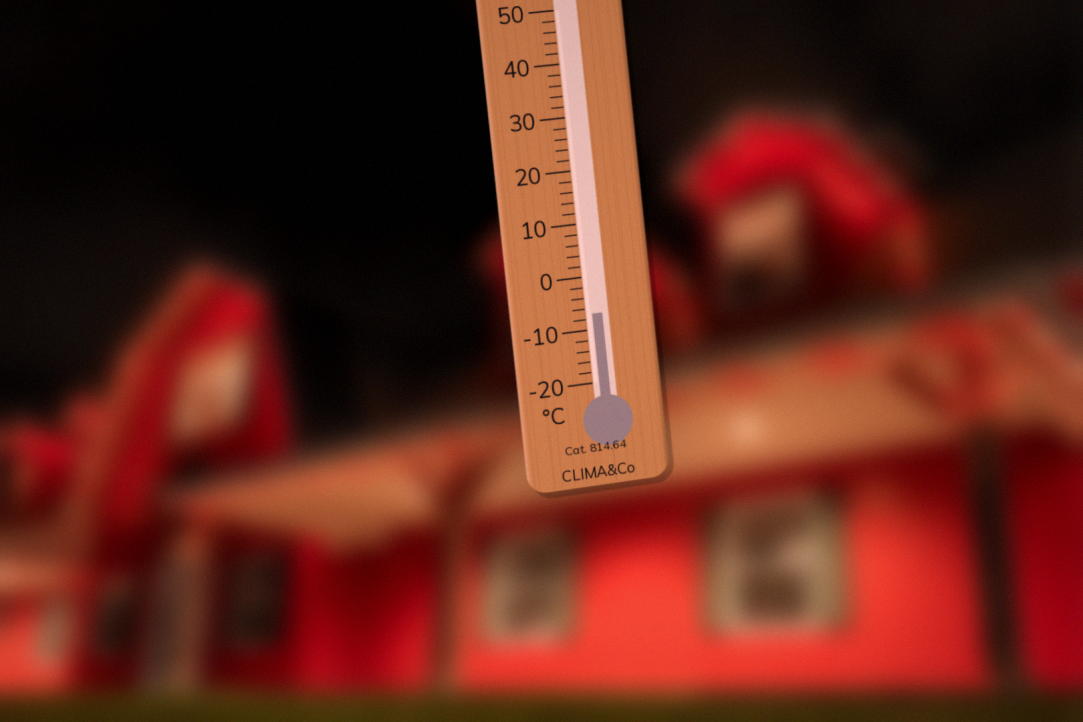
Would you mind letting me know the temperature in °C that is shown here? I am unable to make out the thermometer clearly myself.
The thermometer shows -7 °C
